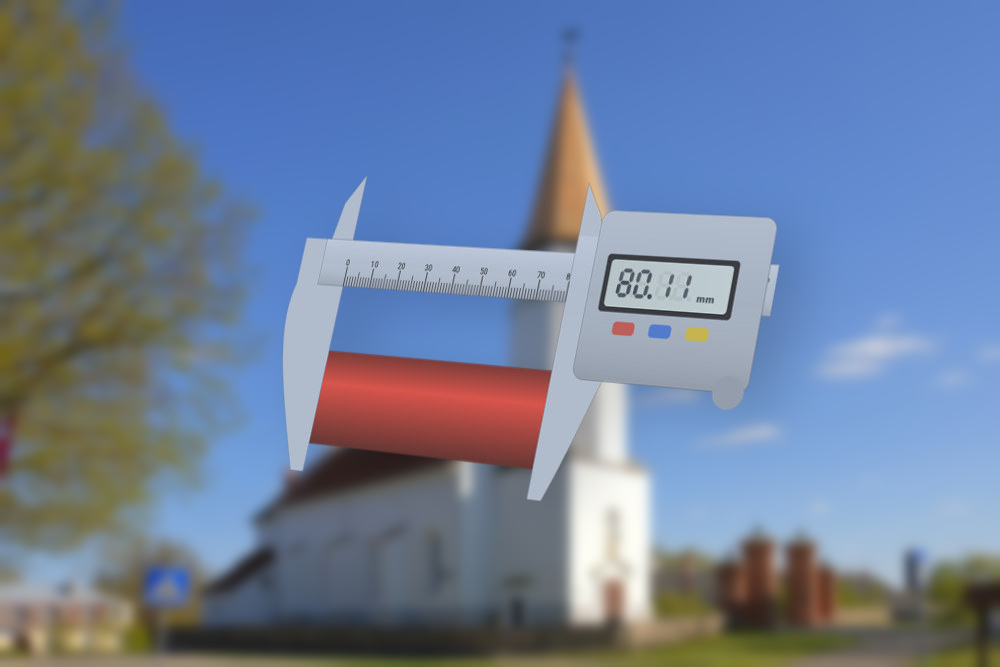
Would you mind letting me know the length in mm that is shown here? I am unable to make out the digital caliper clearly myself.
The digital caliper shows 80.11 mm
